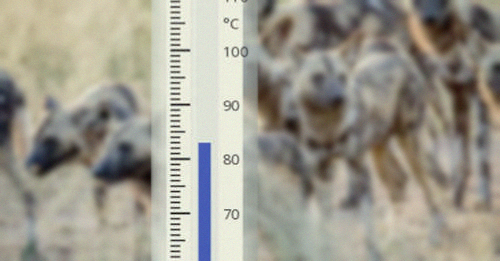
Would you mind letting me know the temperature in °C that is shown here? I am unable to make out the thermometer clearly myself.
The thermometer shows 83 °C
